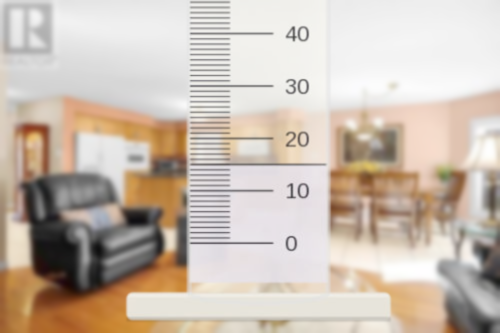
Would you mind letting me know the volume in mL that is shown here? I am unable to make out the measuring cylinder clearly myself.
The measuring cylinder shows 15 mL
